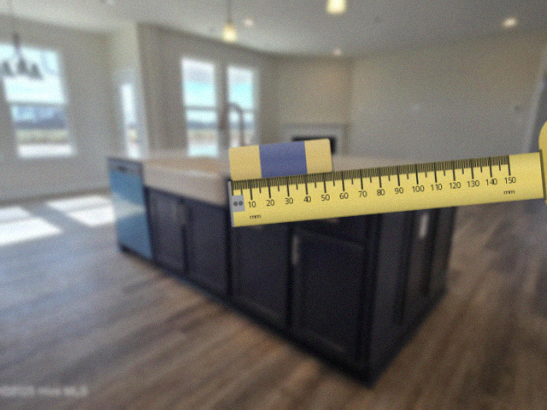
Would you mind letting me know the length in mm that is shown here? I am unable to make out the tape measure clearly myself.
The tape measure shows 55 mm
